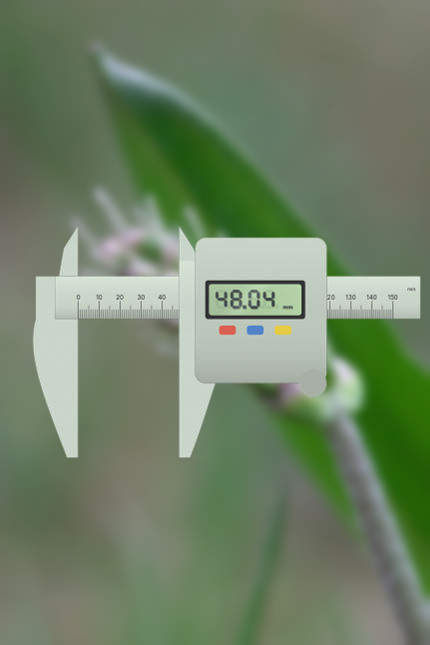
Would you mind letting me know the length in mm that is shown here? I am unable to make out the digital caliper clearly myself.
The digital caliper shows 48.04 mm
